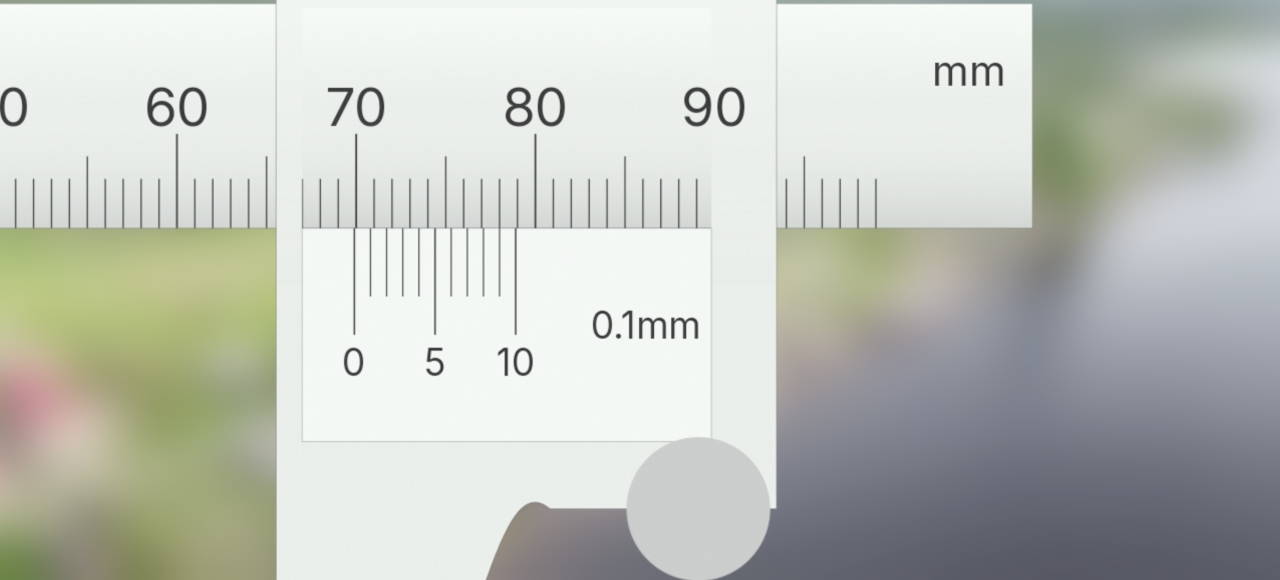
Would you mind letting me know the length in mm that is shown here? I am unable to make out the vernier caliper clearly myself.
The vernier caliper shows 69.9 mm
